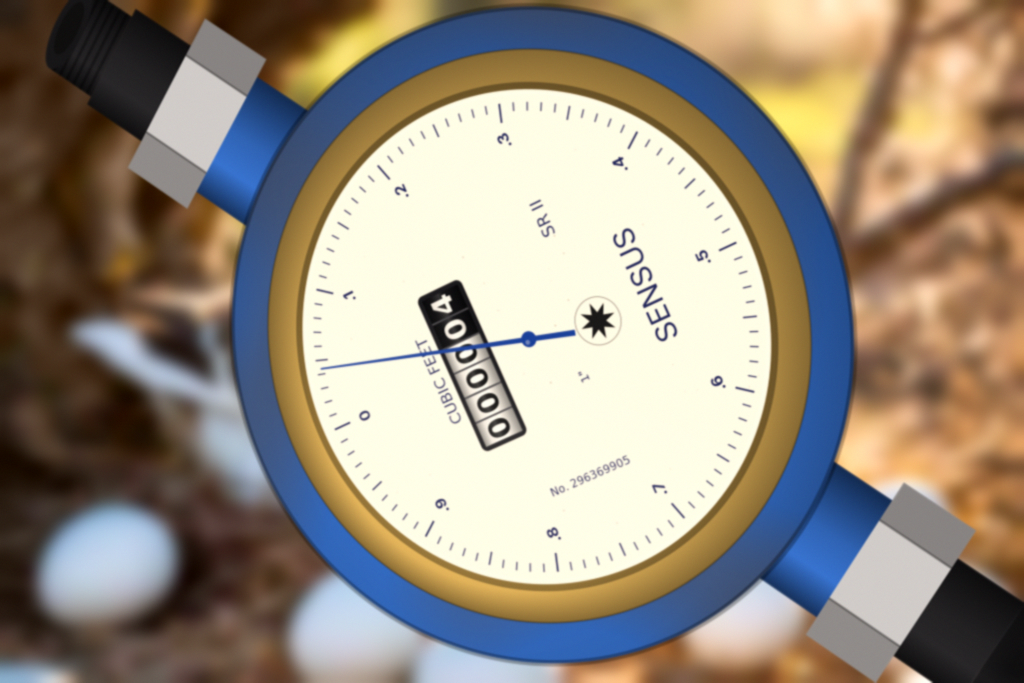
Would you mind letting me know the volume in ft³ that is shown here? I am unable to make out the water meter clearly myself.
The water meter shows 4.04 ft³
